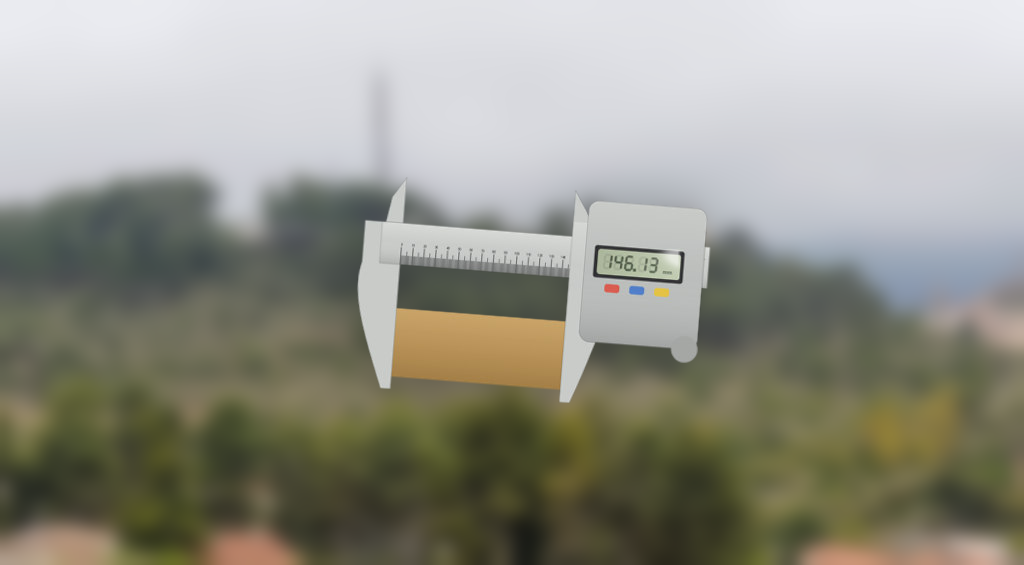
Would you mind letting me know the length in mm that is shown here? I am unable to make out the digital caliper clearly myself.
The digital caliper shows 146.13 mm
